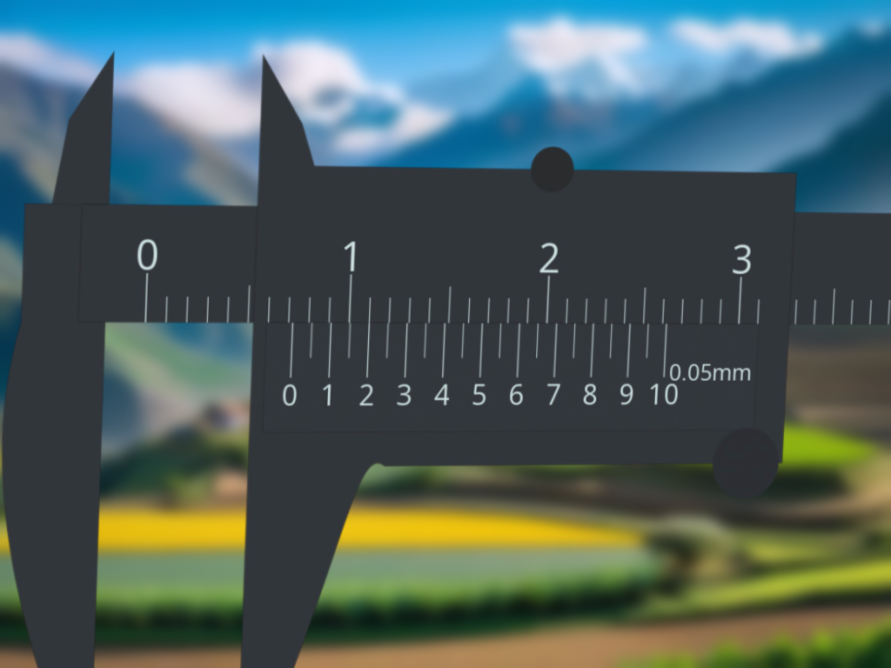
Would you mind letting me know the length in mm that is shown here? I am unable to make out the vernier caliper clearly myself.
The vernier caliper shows 7.2 mm
